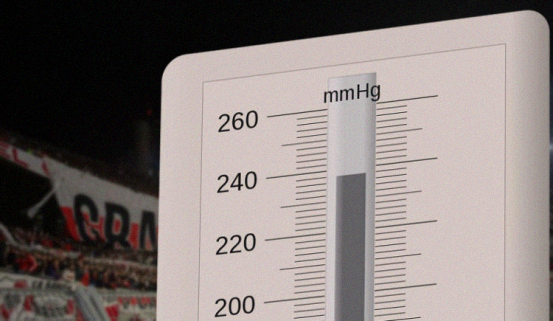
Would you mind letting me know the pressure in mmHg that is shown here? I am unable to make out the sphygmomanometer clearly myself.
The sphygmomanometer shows 238 mmHg
